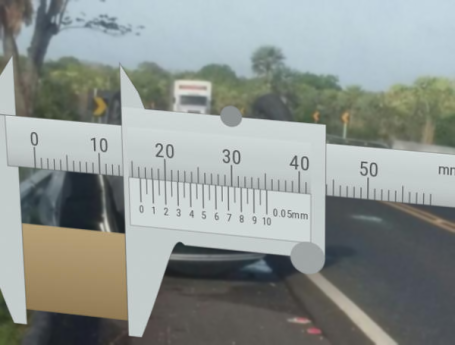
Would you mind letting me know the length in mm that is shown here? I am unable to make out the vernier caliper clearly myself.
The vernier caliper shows 16.2 mm
